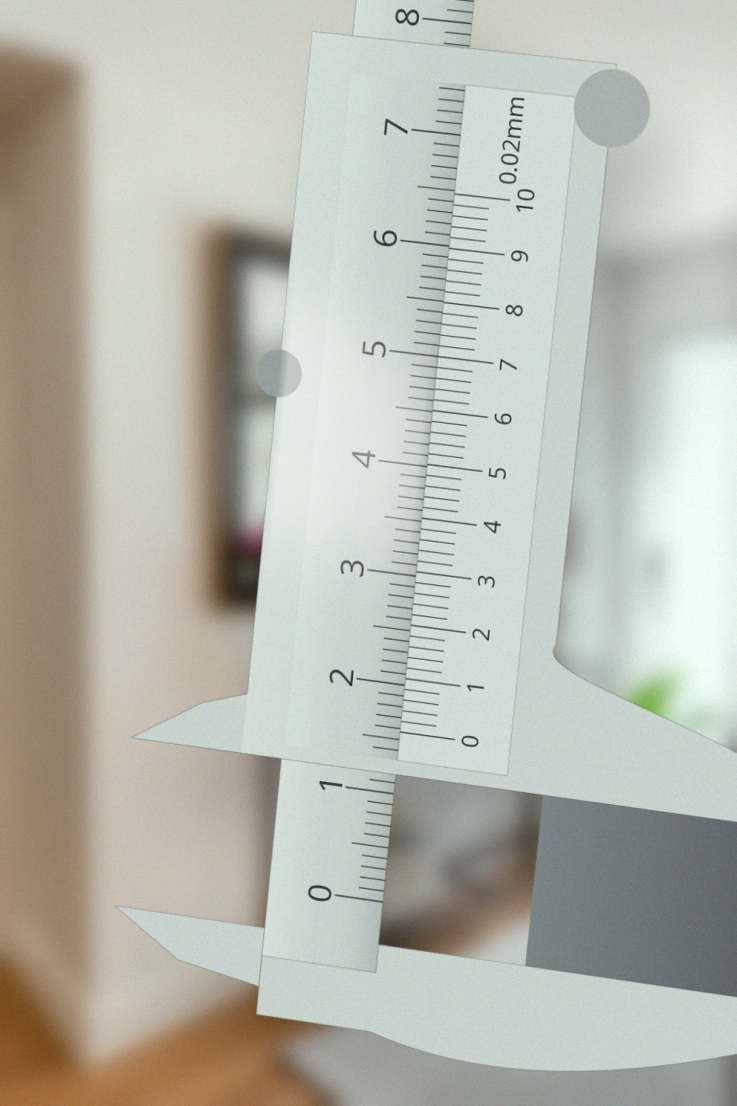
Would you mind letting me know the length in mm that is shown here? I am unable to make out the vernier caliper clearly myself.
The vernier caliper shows 15.7 mm
